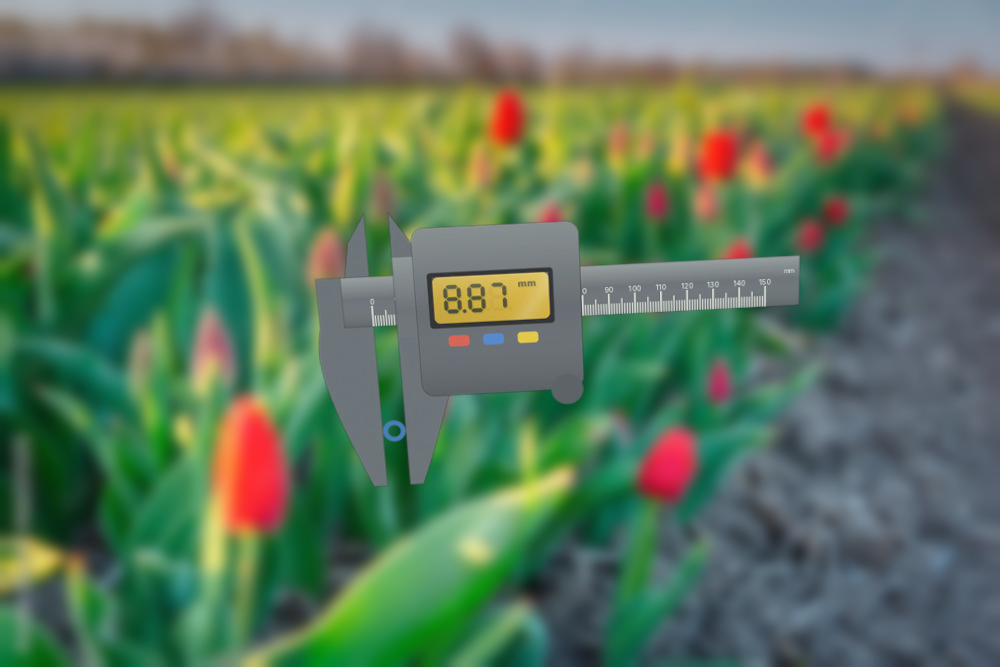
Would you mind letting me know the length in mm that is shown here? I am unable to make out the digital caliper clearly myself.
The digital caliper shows 8.87 mm
